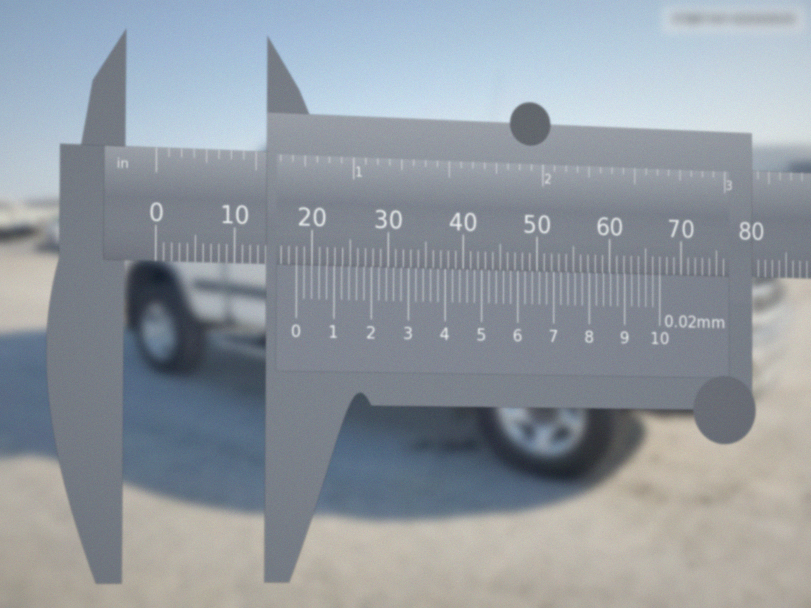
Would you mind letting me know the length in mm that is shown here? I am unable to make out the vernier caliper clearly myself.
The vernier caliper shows 18.0 mm
